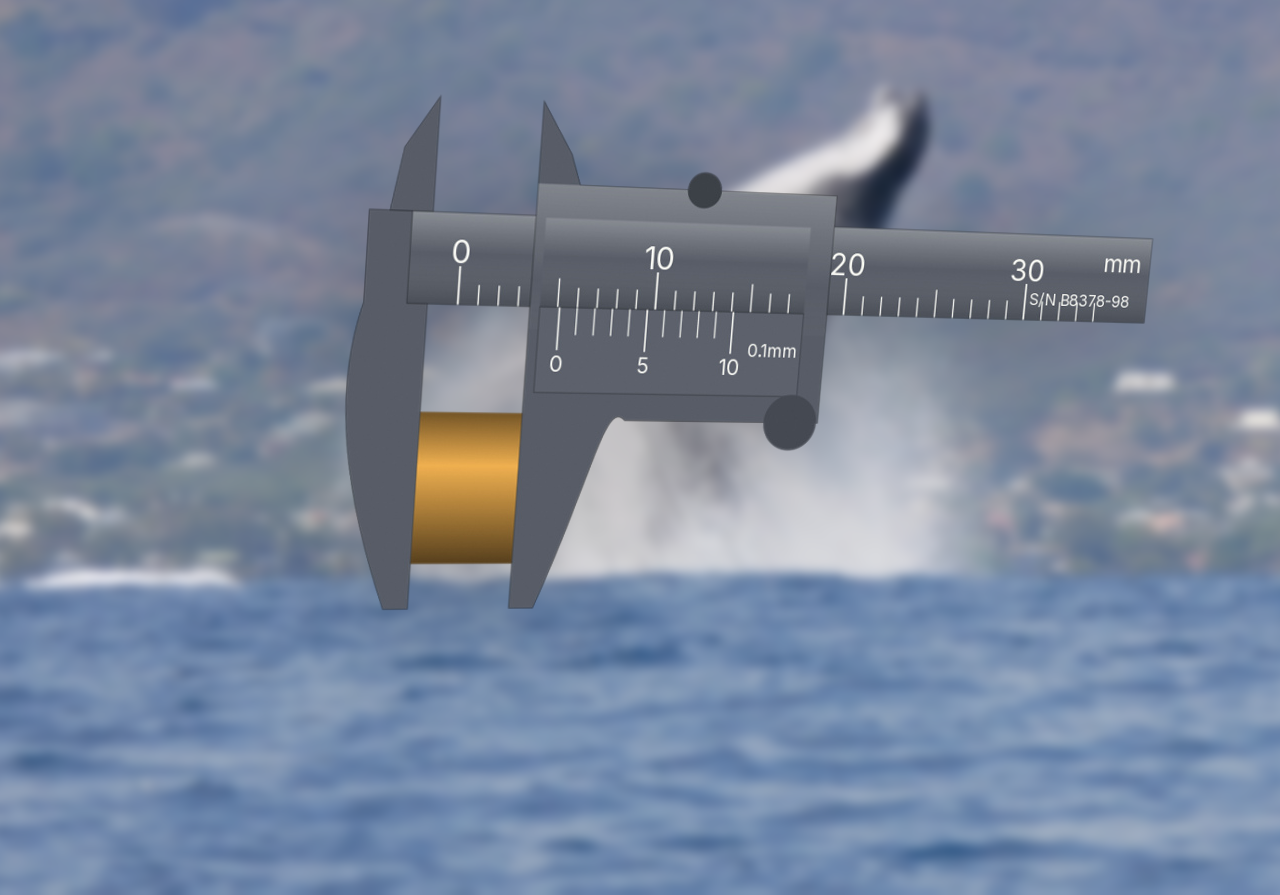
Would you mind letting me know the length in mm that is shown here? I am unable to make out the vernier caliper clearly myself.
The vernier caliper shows 5.1 mm
